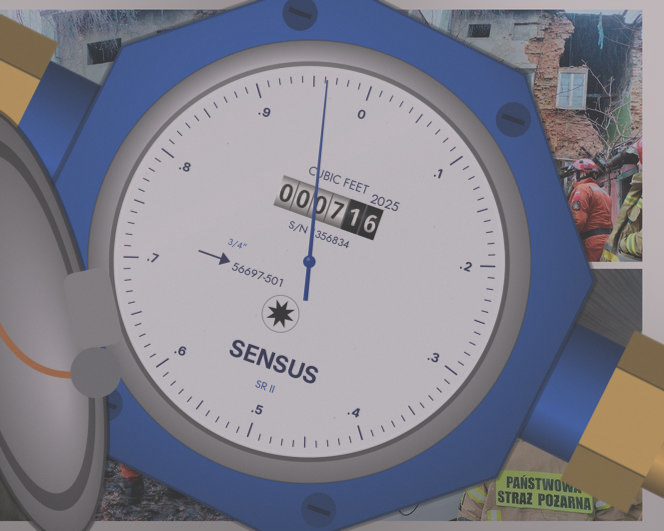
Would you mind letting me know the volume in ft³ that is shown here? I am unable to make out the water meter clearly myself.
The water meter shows 715.96 ft³
